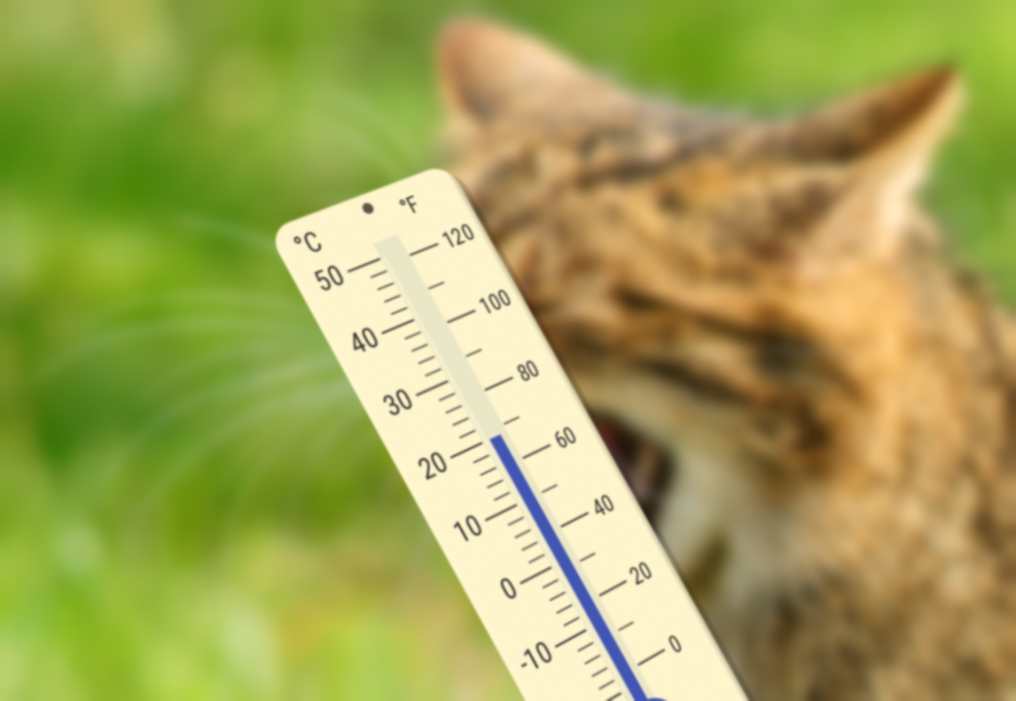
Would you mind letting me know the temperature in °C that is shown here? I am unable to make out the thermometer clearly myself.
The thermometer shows 20 °C
